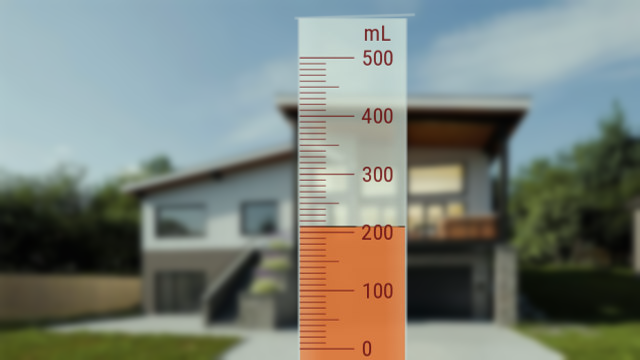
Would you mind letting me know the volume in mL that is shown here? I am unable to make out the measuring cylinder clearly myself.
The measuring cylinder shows 210 mL
